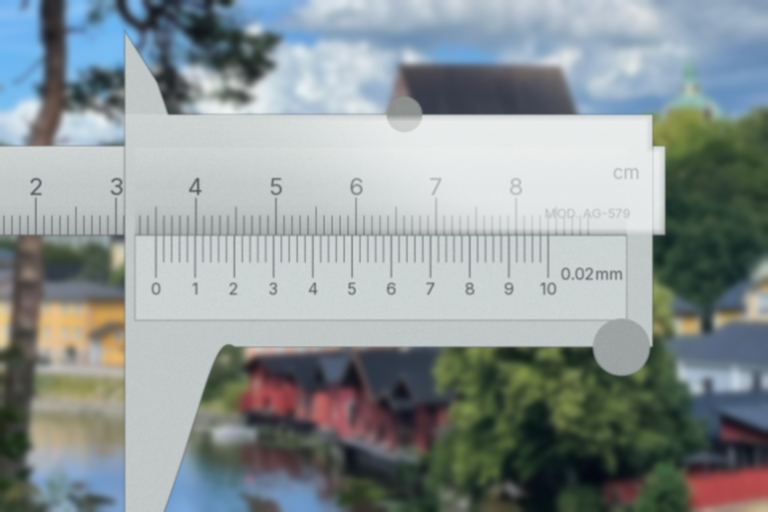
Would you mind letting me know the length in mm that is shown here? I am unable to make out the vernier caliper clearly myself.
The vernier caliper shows 35.0 mm
